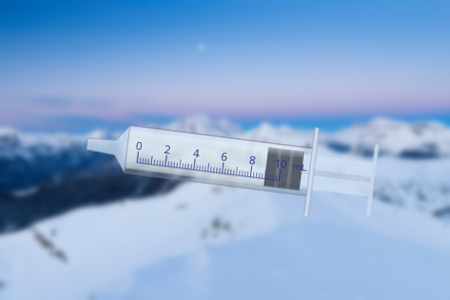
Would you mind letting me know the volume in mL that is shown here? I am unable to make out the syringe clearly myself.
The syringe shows 9 mL
